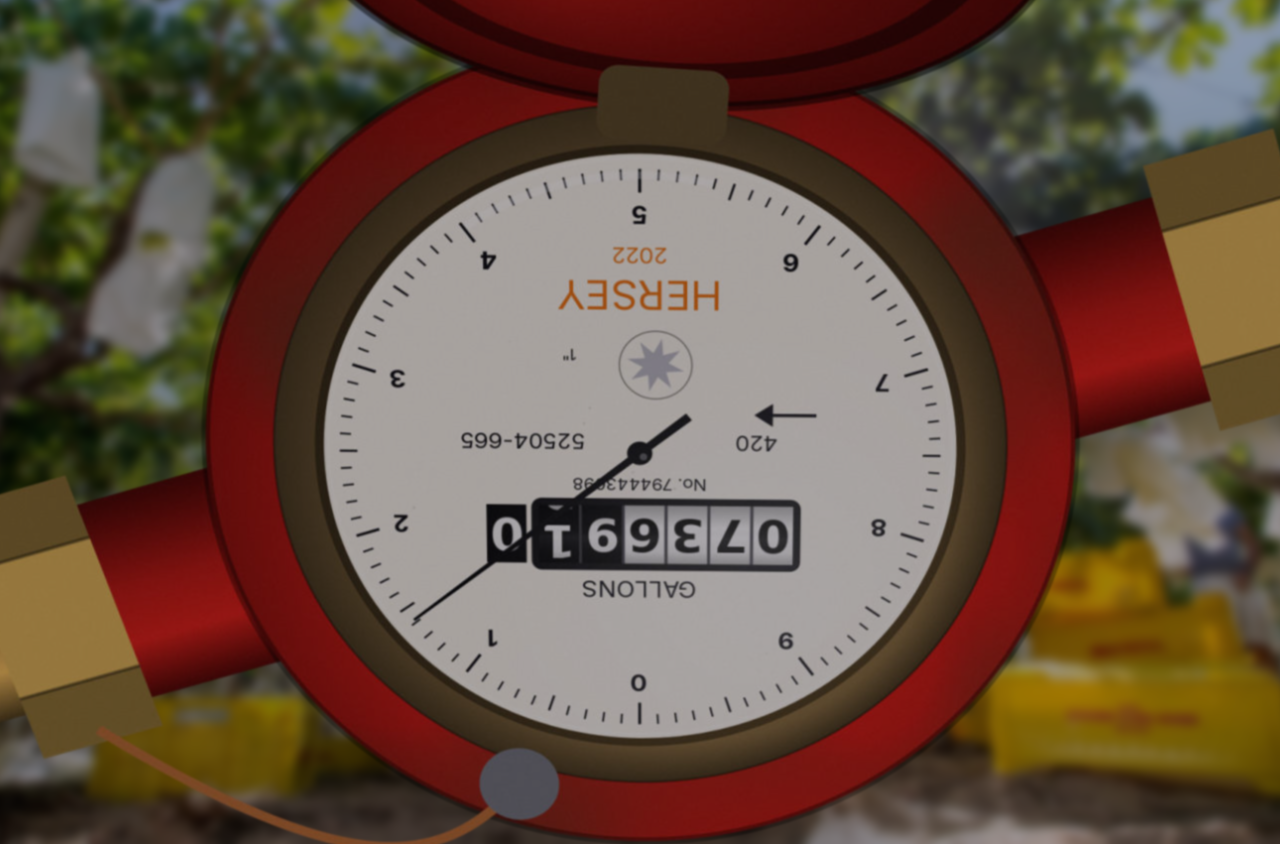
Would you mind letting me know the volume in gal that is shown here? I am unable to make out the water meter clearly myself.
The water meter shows 736911.4 gal
